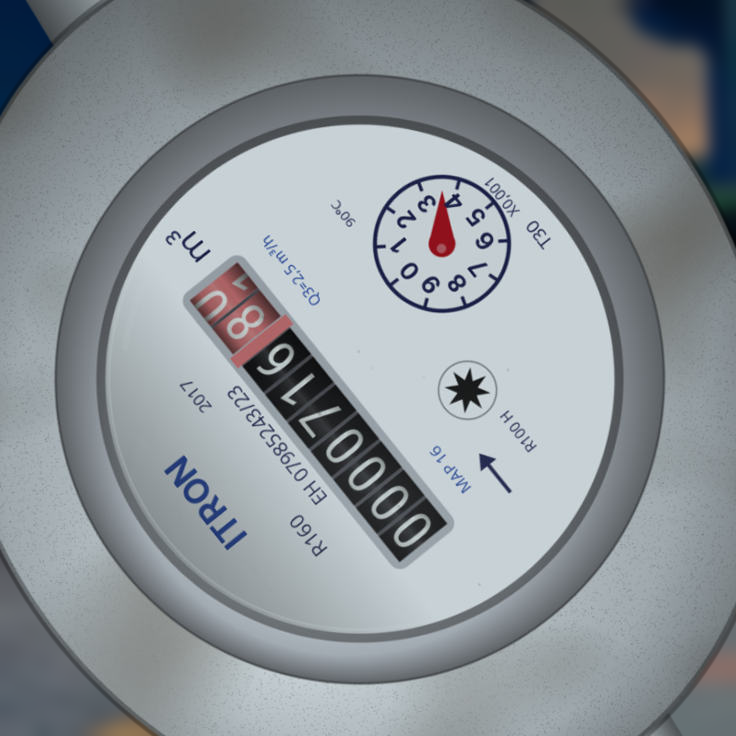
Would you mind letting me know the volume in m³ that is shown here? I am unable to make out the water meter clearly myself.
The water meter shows 716.803 m³
